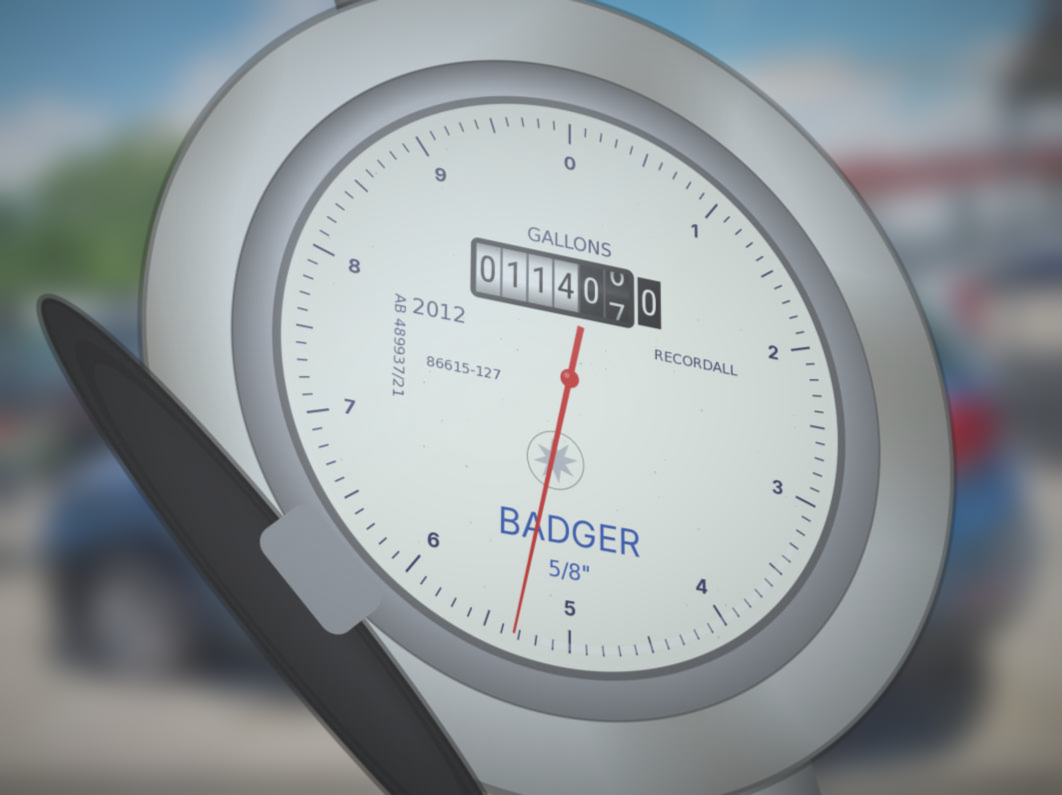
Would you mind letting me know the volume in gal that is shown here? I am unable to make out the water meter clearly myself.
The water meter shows 114065.3 gal
